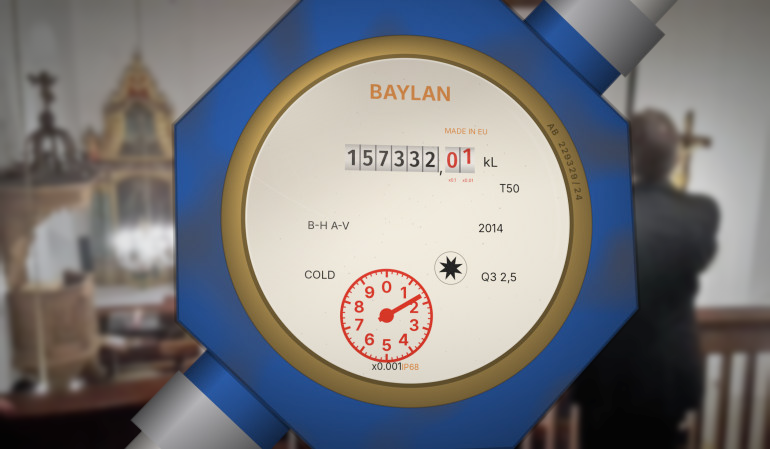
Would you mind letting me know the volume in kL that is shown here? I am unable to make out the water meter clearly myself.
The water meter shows 157332.011 kL
